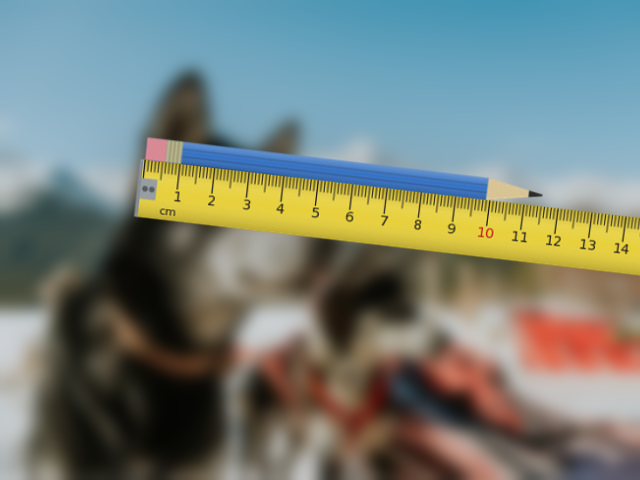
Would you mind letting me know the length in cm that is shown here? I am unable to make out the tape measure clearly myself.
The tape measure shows 11.5 cm
